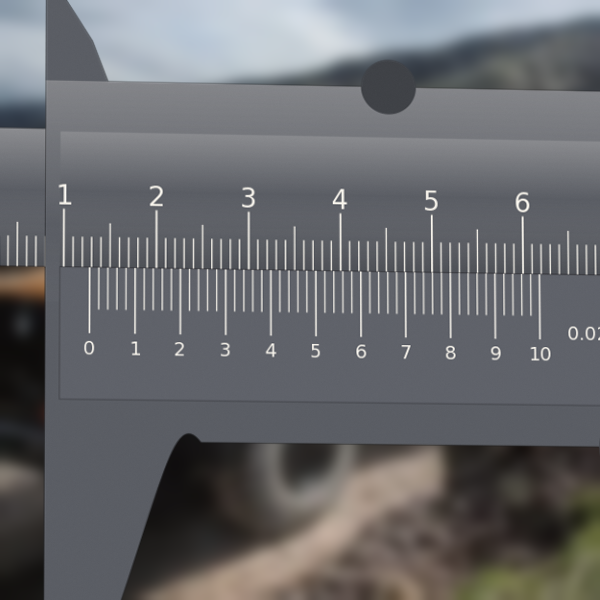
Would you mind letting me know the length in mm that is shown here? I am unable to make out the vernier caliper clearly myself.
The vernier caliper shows 12.8 mm
